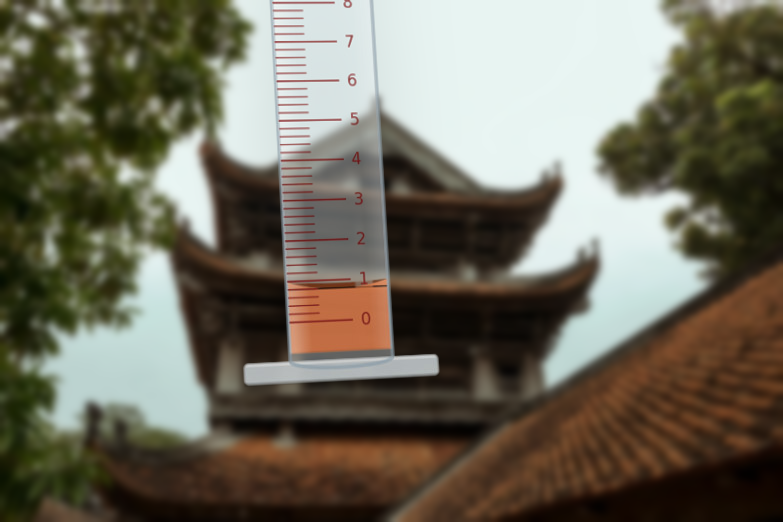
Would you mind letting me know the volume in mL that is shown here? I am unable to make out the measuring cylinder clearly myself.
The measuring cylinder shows 0.8 mL
